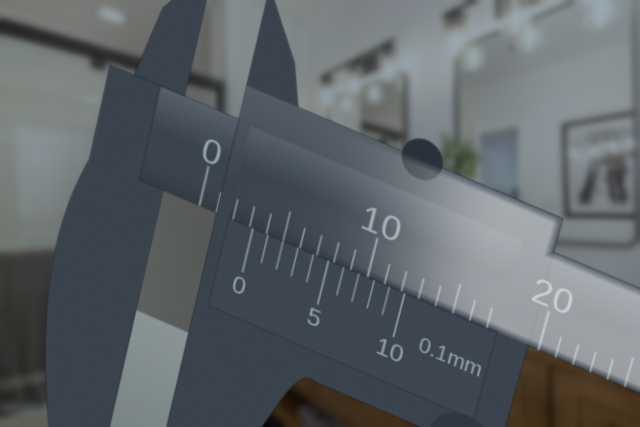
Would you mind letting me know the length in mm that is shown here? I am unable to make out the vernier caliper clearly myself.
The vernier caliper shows 3.2 mm
